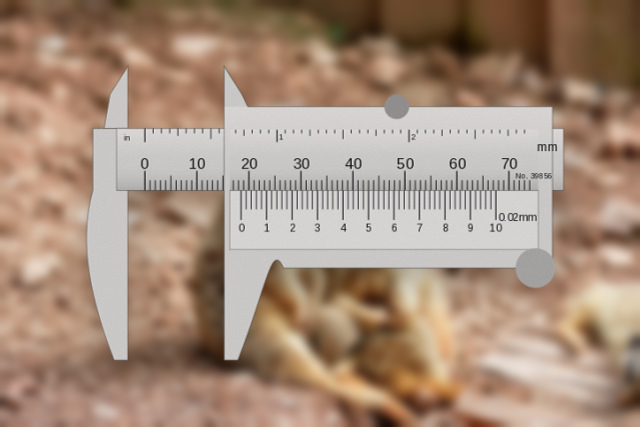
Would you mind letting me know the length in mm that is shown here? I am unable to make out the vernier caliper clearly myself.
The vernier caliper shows 18.5 mm
